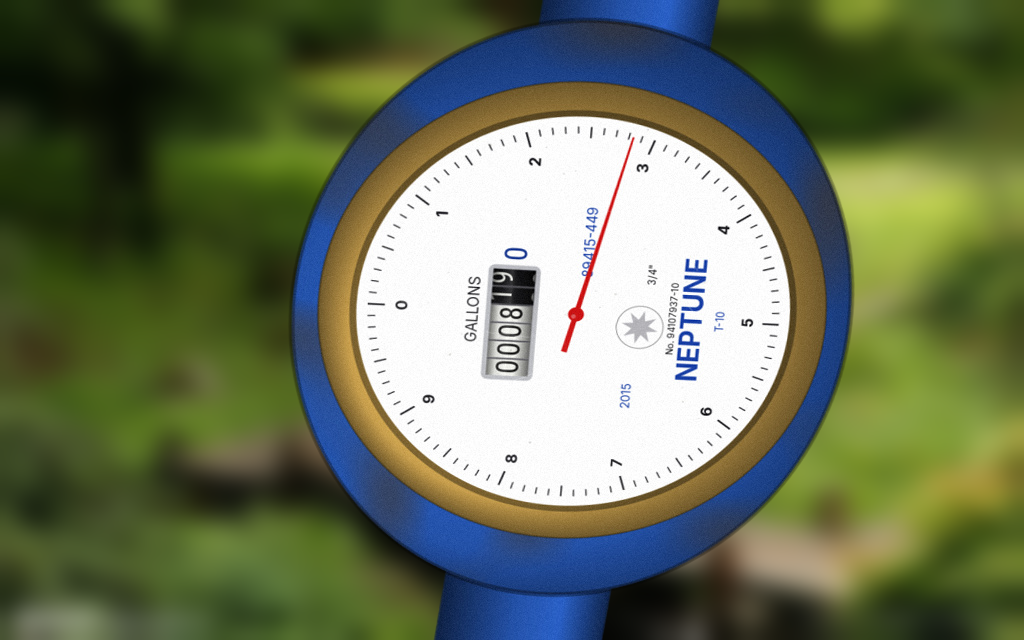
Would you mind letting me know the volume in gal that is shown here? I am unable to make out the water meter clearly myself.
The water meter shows 8192.8 gal
